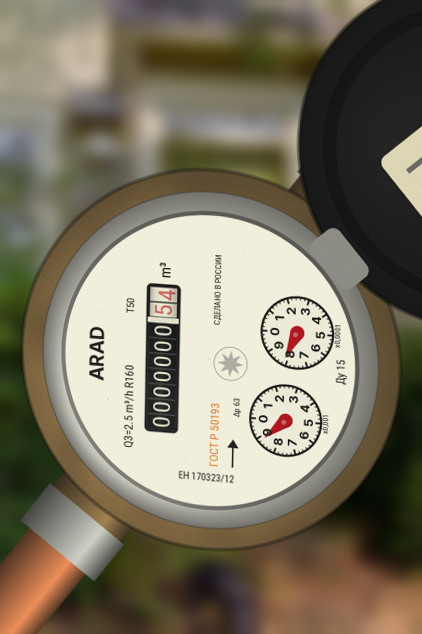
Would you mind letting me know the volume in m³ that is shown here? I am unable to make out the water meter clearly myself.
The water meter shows 0.5388 m³
